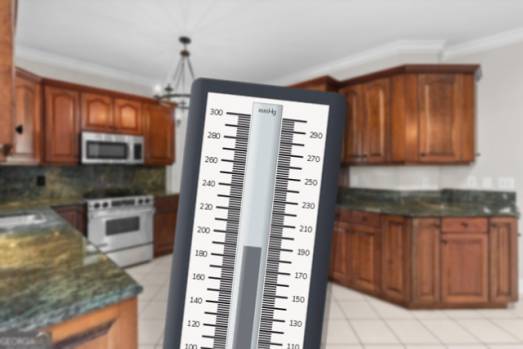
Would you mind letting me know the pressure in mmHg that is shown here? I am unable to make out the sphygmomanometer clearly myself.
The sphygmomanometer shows 190 mmHg
